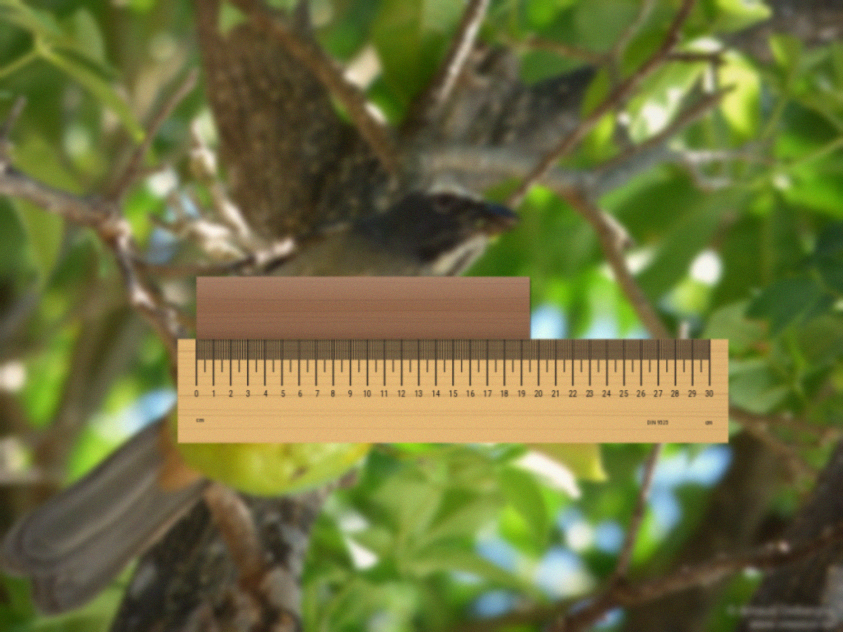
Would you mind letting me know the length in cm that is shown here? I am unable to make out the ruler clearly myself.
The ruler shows 19.5 cm
